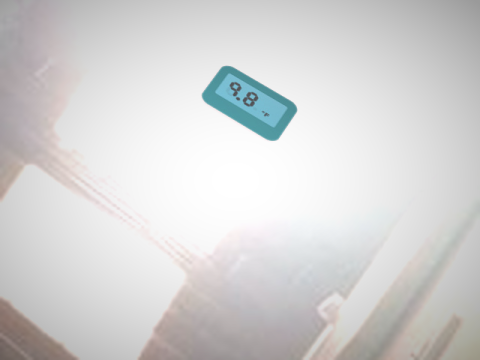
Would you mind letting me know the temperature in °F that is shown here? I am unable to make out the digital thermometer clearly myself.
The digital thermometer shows 9.8 °F
